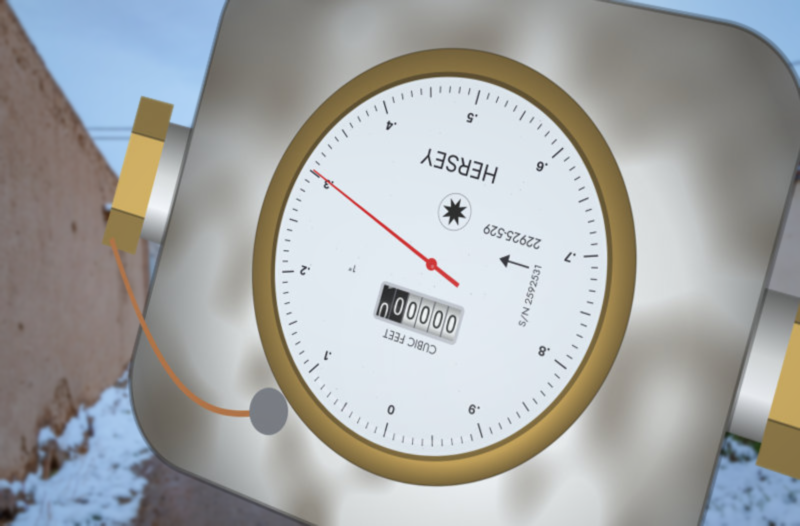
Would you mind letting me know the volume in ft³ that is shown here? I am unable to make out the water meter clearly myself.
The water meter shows 0.30 ft³
